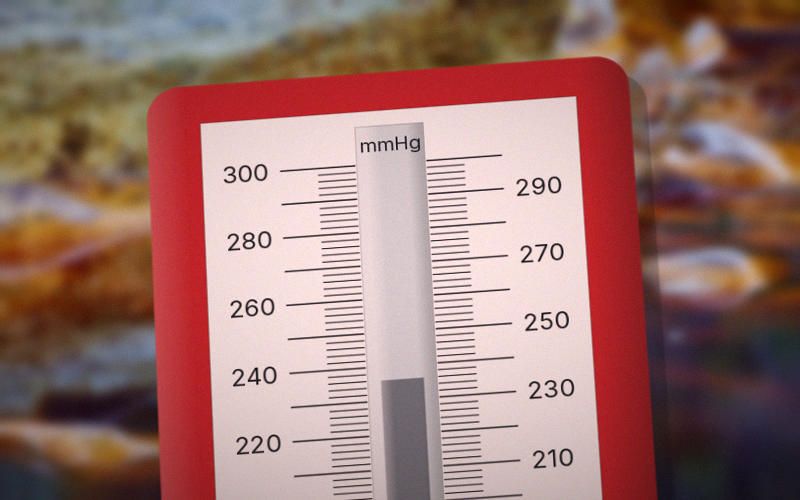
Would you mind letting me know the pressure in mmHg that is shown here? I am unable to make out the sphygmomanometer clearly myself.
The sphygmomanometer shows 236 mmHg
